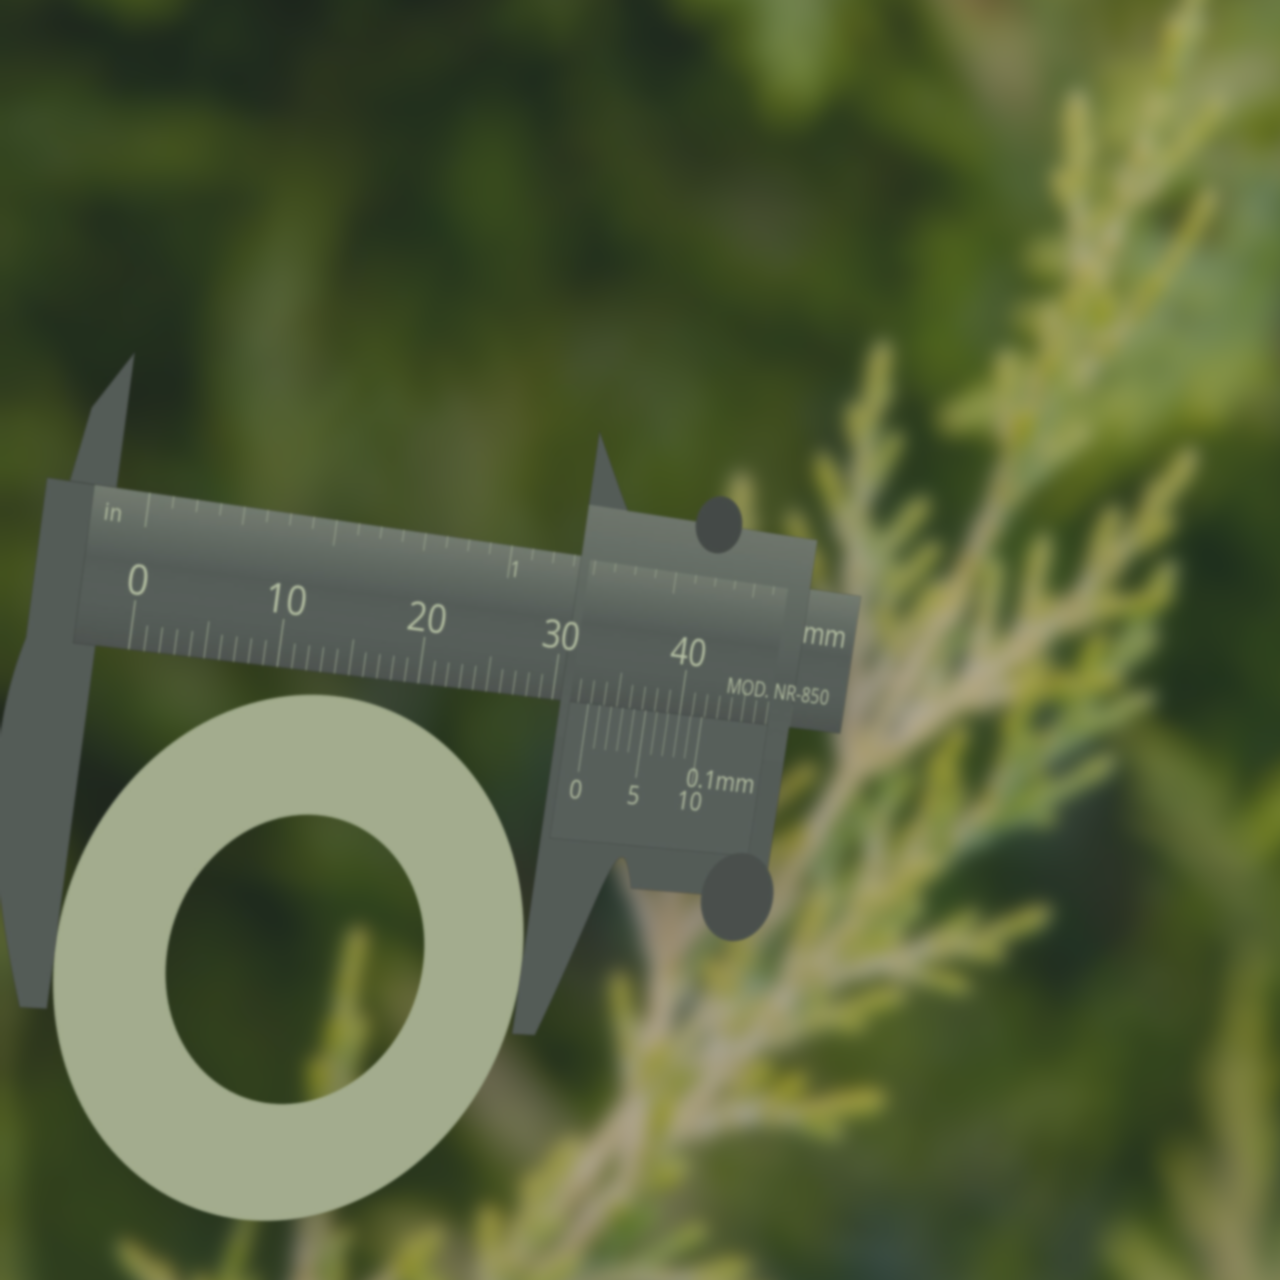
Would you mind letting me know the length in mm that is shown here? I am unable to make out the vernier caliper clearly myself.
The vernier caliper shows 32.8 mm
